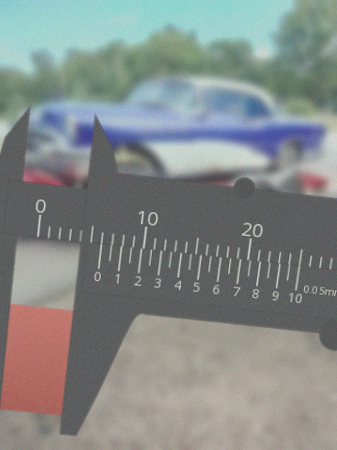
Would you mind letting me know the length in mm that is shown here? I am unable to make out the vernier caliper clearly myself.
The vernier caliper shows 6.0 mm
